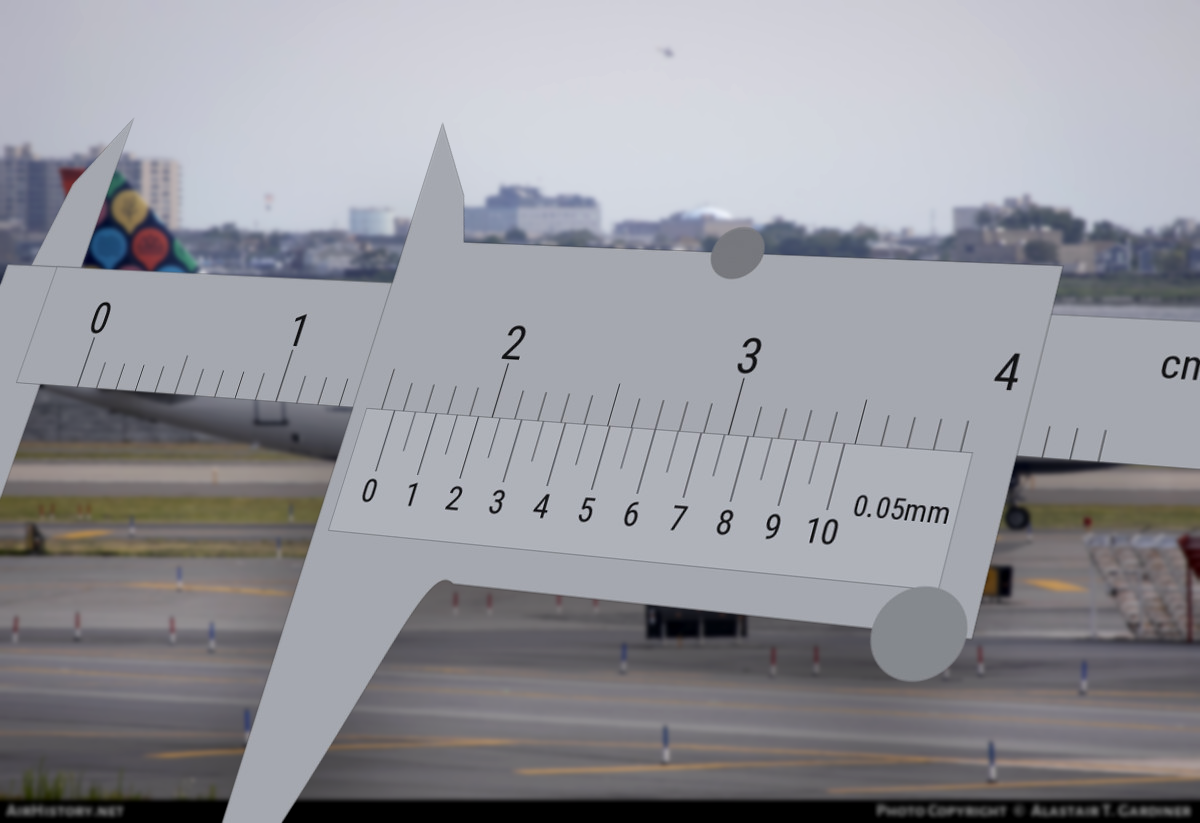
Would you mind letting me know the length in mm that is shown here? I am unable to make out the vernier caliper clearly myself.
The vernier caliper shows 15.6 mm
